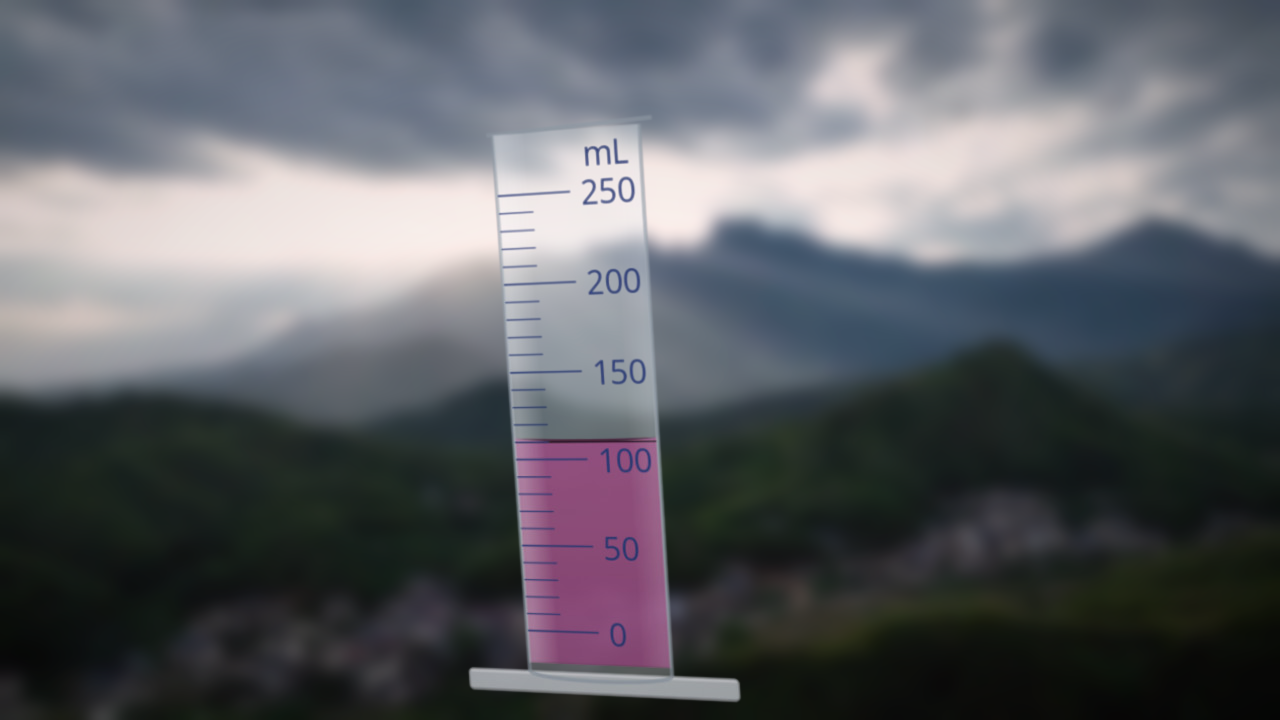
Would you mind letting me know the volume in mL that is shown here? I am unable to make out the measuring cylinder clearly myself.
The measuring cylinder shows 110 mL
